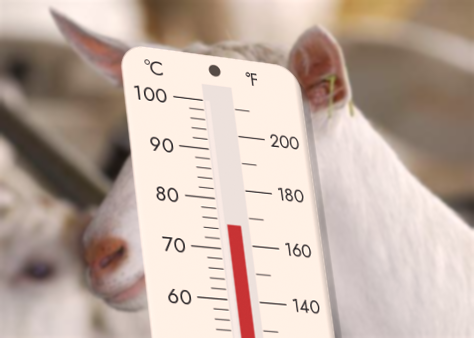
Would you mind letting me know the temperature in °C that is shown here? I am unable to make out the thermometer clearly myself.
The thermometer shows 75 °C
